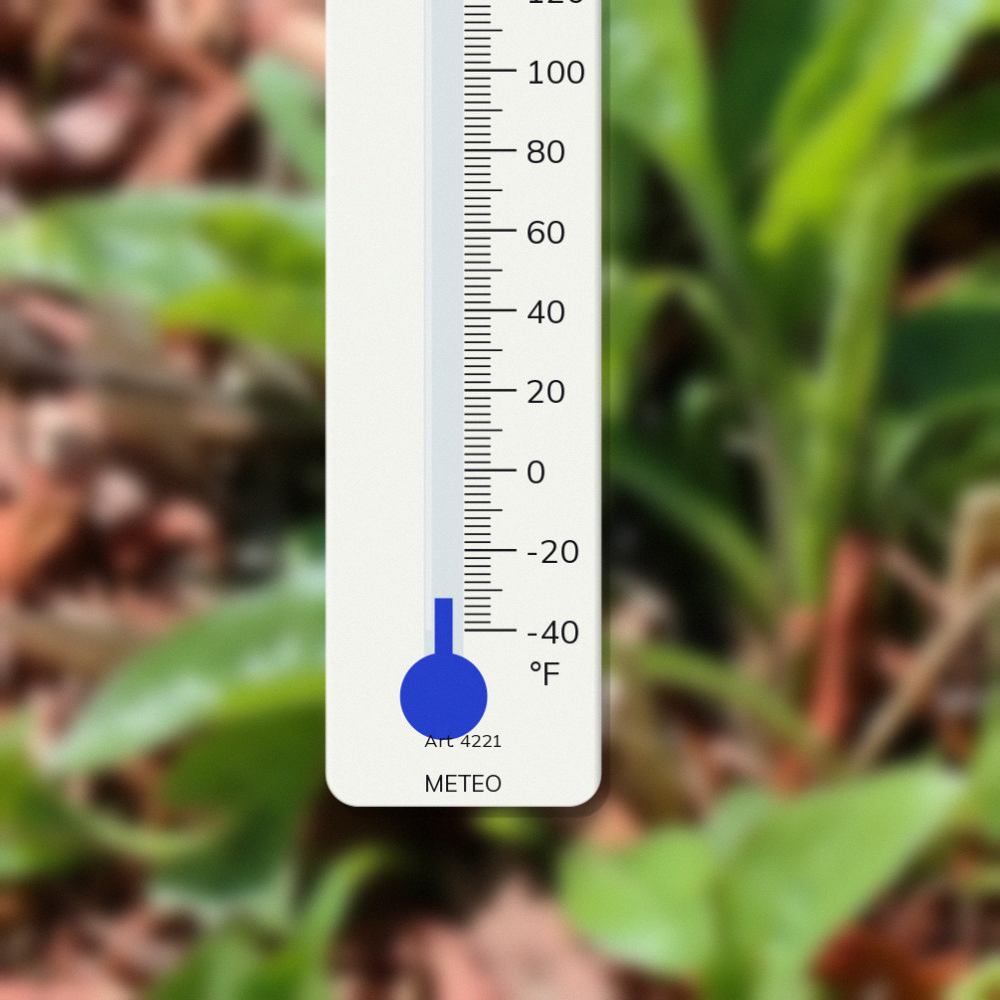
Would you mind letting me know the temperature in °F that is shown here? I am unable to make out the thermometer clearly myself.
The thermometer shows -32 °F
